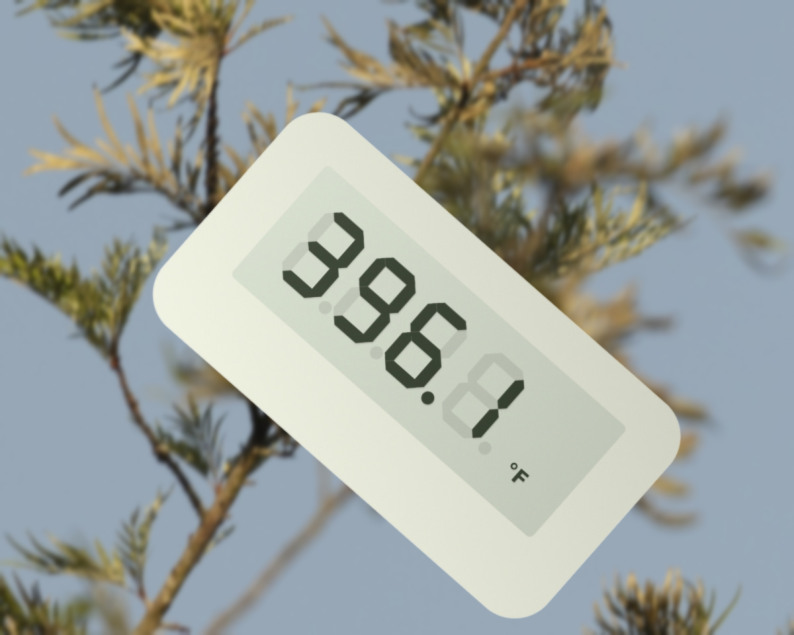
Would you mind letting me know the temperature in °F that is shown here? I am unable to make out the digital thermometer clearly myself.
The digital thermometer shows 396.1 °F
